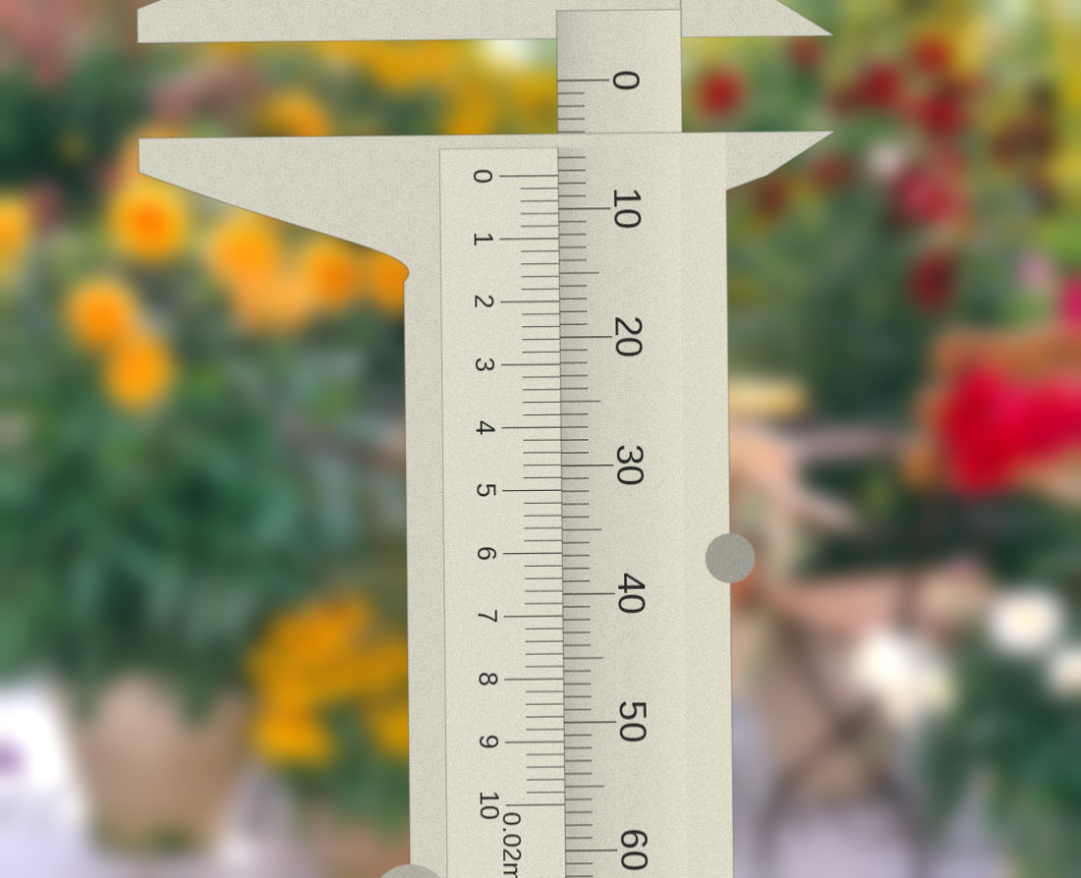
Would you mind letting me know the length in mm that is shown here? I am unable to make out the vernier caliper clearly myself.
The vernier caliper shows 7.4 mm
